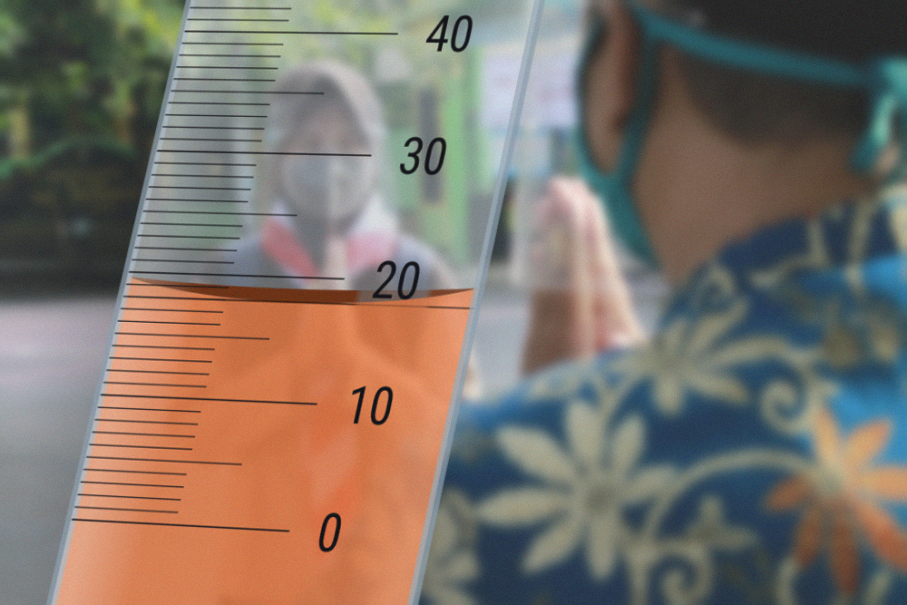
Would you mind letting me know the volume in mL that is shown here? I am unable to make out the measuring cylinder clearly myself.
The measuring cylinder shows 18 mL
